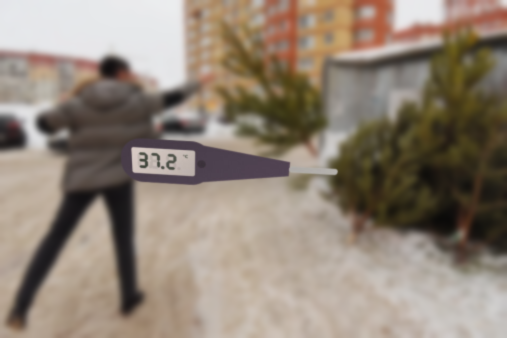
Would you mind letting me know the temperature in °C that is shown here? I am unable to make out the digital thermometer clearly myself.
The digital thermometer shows 37.2 °C
